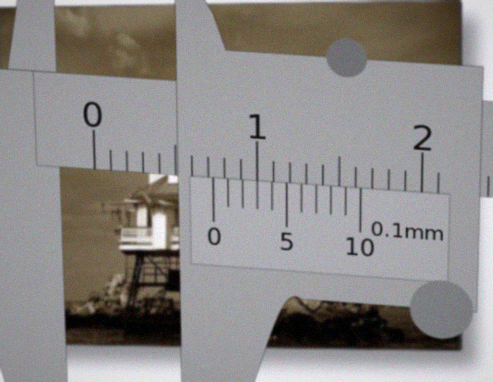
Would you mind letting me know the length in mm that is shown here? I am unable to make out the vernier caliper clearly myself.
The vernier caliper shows 7.3 mm
